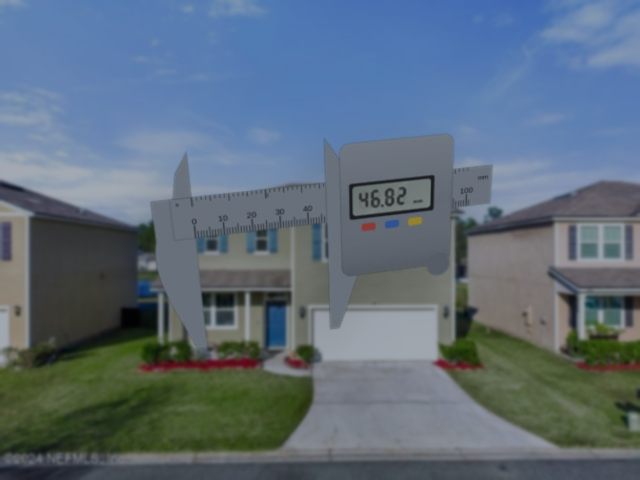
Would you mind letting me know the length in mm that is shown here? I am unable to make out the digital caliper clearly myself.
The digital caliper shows 46.82 mm
